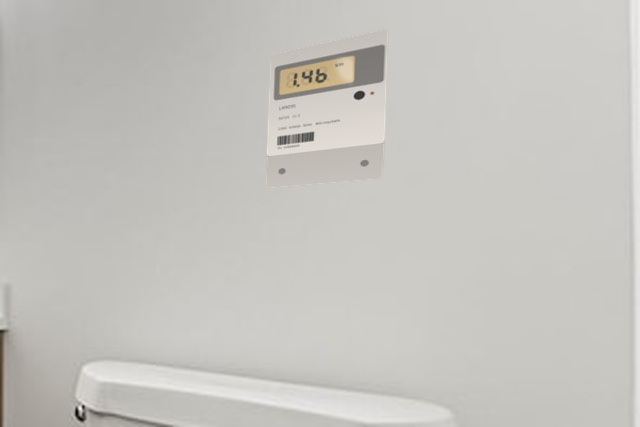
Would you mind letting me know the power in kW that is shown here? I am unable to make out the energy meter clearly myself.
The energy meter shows 1.46 kW
